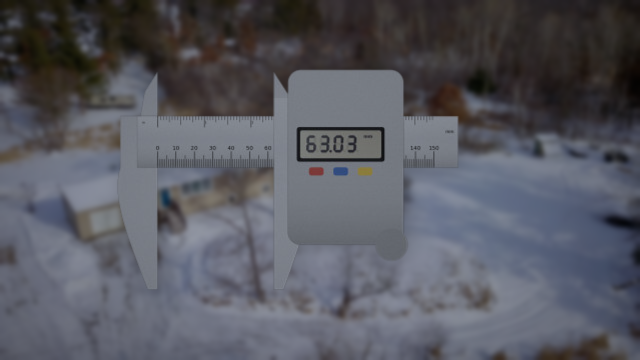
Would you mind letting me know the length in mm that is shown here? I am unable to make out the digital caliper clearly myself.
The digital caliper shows 63.03 mm
